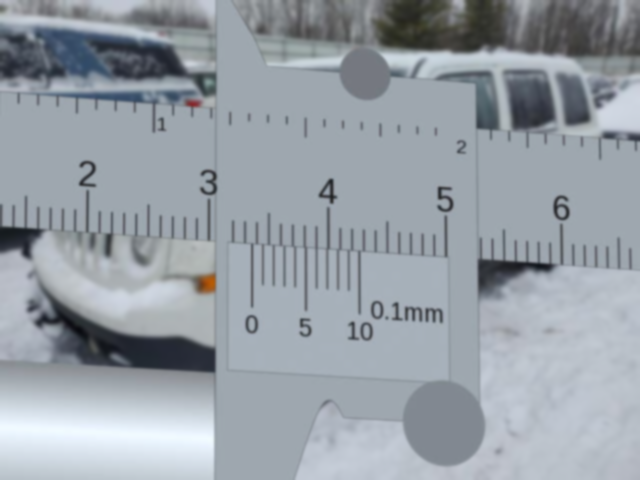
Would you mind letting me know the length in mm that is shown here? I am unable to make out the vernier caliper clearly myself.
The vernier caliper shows 33.6 mm
